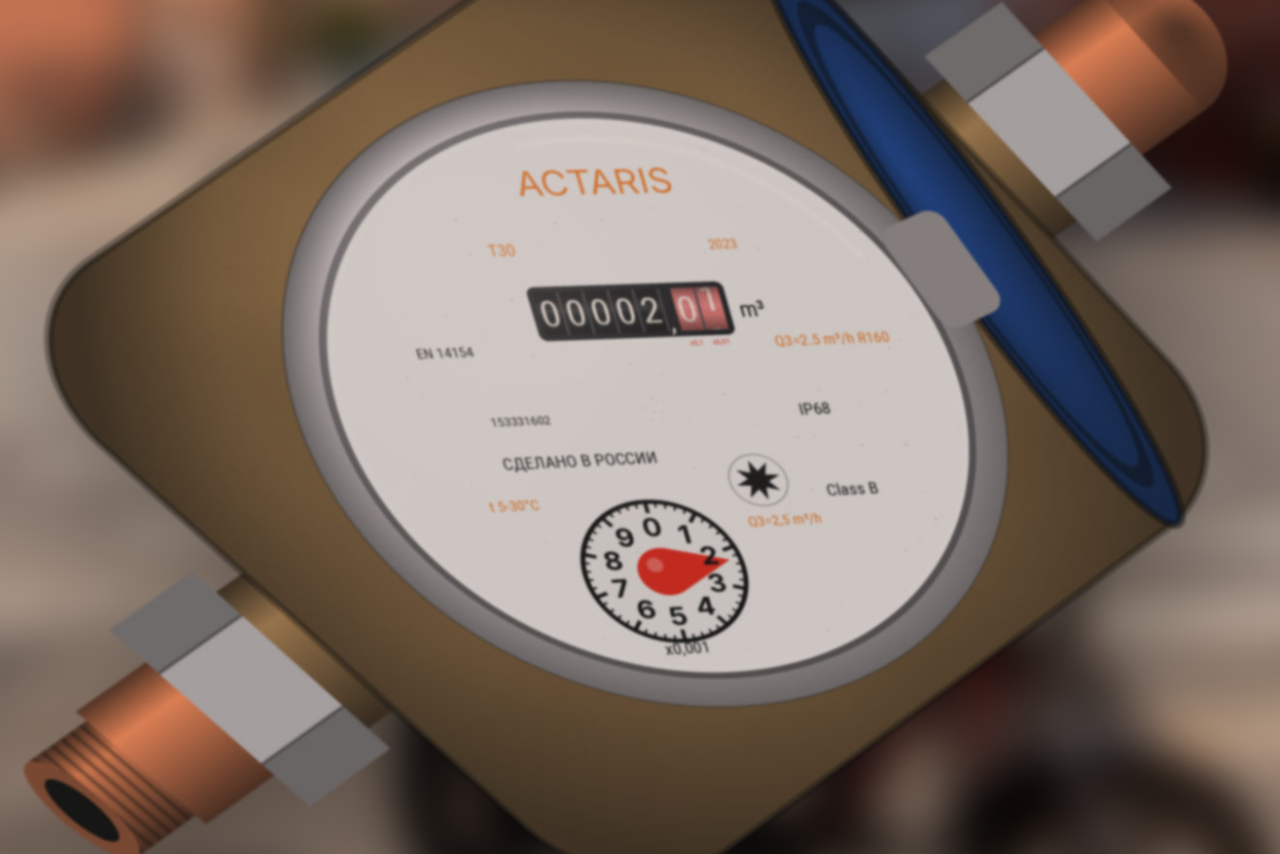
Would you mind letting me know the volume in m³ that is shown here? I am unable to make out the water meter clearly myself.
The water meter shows 2.012 m³
